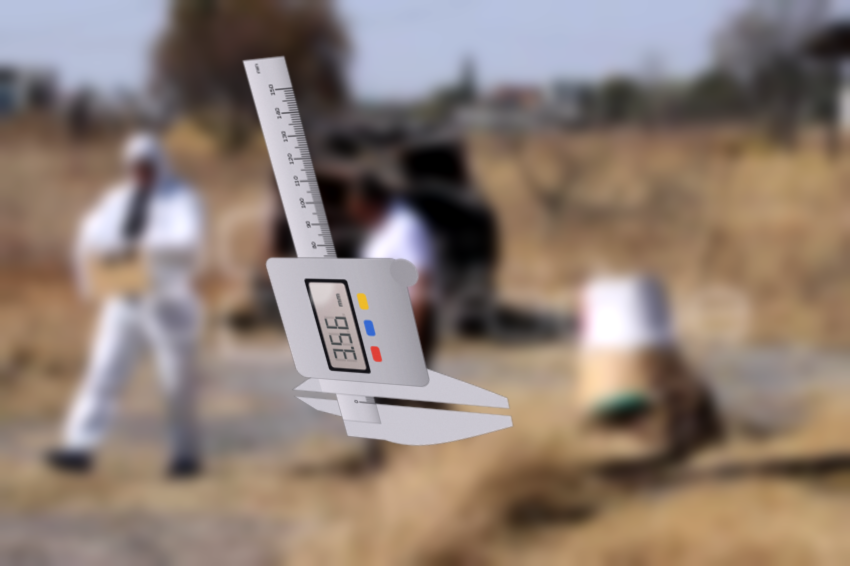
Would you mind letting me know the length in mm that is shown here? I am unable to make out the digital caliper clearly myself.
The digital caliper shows 3.56 mm
